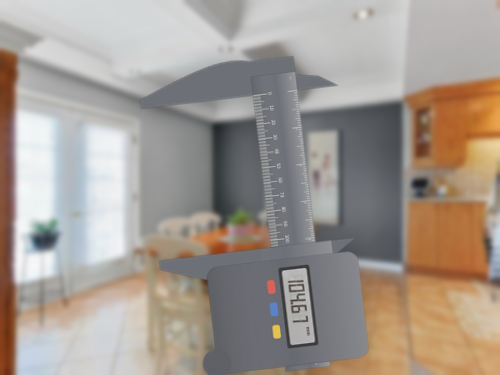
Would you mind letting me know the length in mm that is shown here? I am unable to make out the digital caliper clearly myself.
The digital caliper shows 104.67 mm
